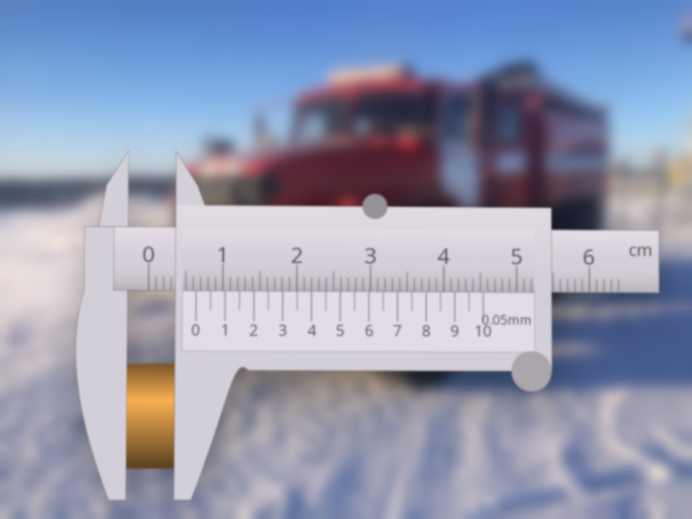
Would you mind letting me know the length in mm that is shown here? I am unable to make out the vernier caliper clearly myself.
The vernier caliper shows 6.4 mm
